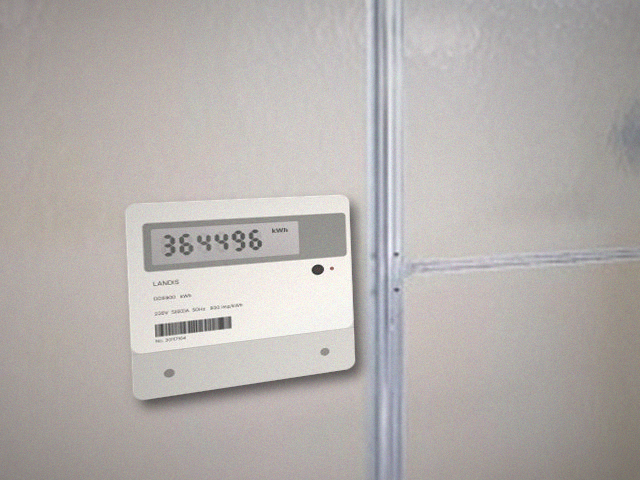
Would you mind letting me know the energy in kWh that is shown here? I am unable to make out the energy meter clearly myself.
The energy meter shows 364496 kWh
